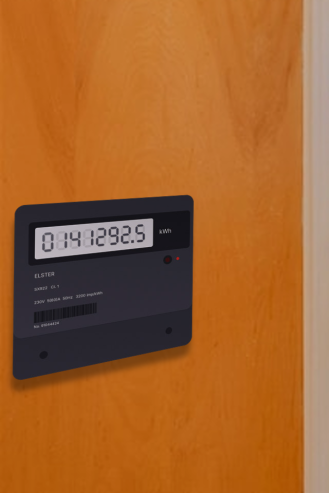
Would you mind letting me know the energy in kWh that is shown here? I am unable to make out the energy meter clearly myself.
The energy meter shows 141292.5 kWh
